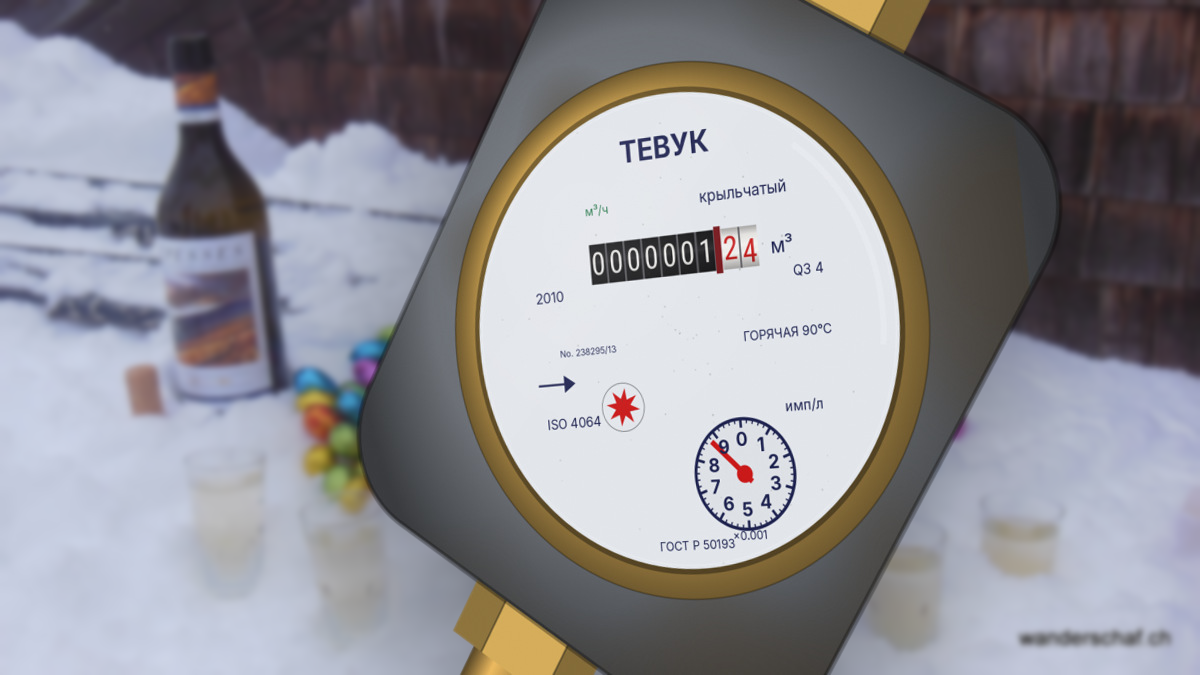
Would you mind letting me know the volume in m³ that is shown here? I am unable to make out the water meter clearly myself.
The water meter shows 1.238 m³
